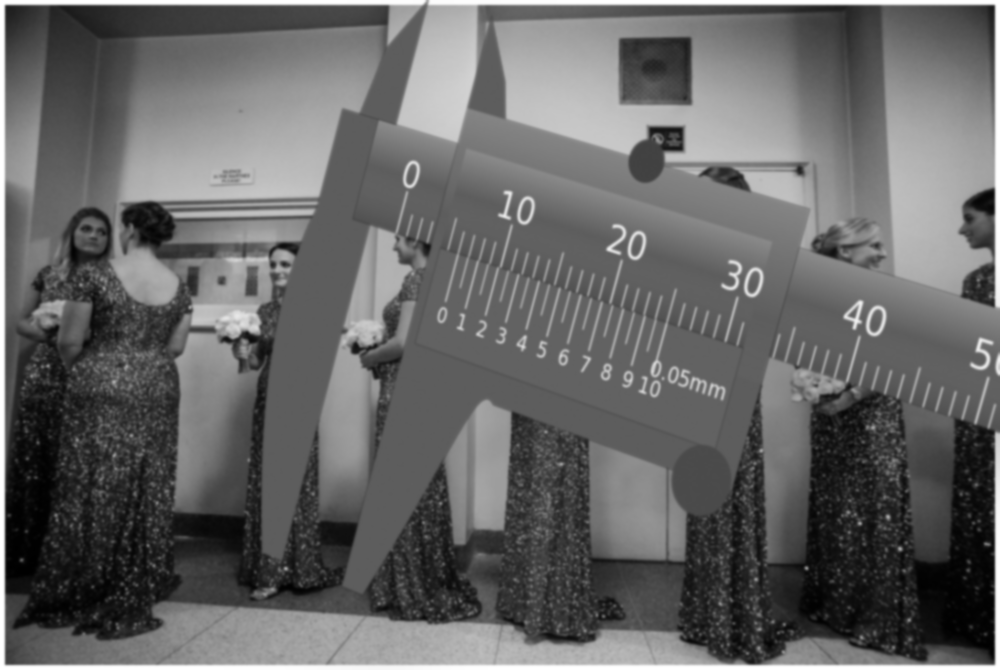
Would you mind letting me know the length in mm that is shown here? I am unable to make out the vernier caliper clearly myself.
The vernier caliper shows 6.0 mm
